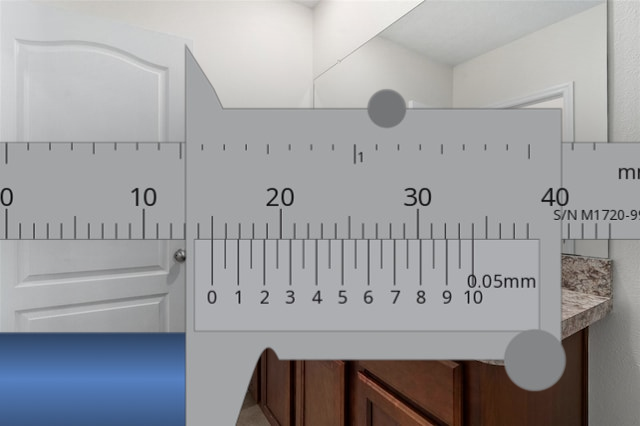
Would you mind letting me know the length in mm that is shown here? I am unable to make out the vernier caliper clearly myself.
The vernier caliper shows 15.0 mm
